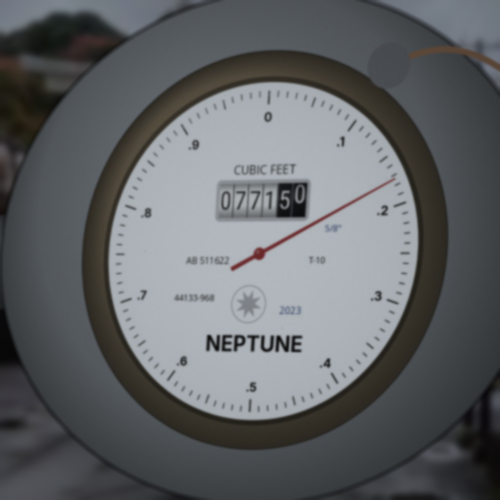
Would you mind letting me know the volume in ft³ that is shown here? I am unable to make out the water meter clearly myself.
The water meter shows 77150.17 ft³
